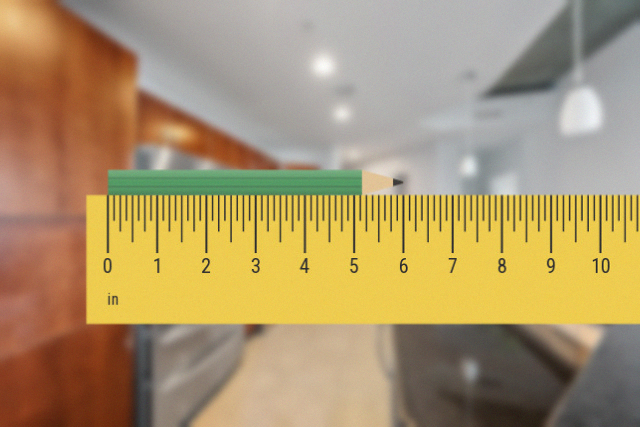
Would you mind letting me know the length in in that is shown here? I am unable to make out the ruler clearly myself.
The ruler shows 6 in
